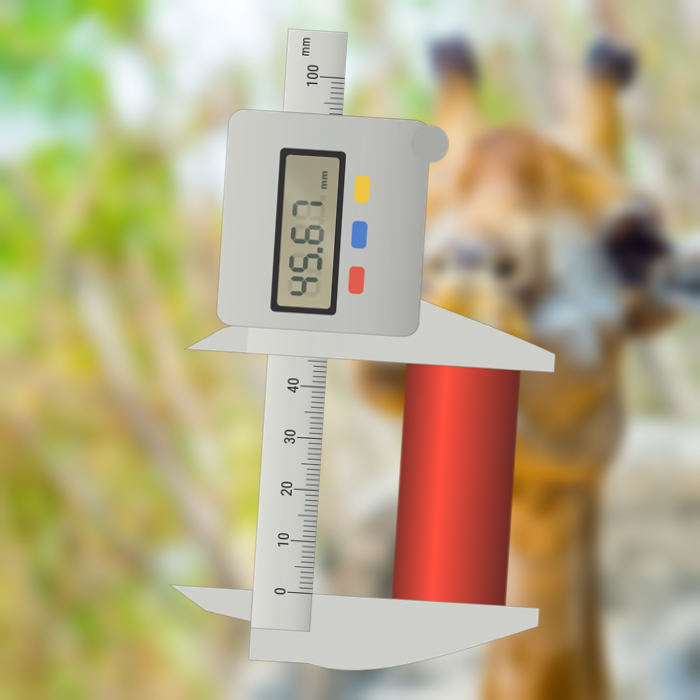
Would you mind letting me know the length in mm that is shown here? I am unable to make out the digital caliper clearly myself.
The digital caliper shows 45.67 mm
